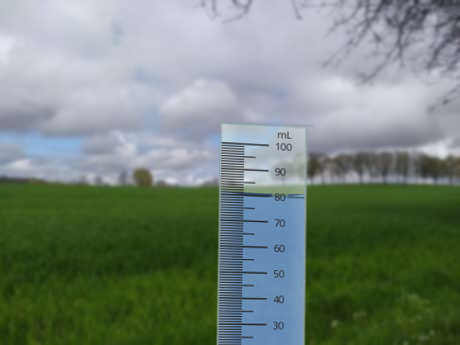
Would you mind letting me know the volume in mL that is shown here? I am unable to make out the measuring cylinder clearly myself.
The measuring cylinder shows 80 mL
